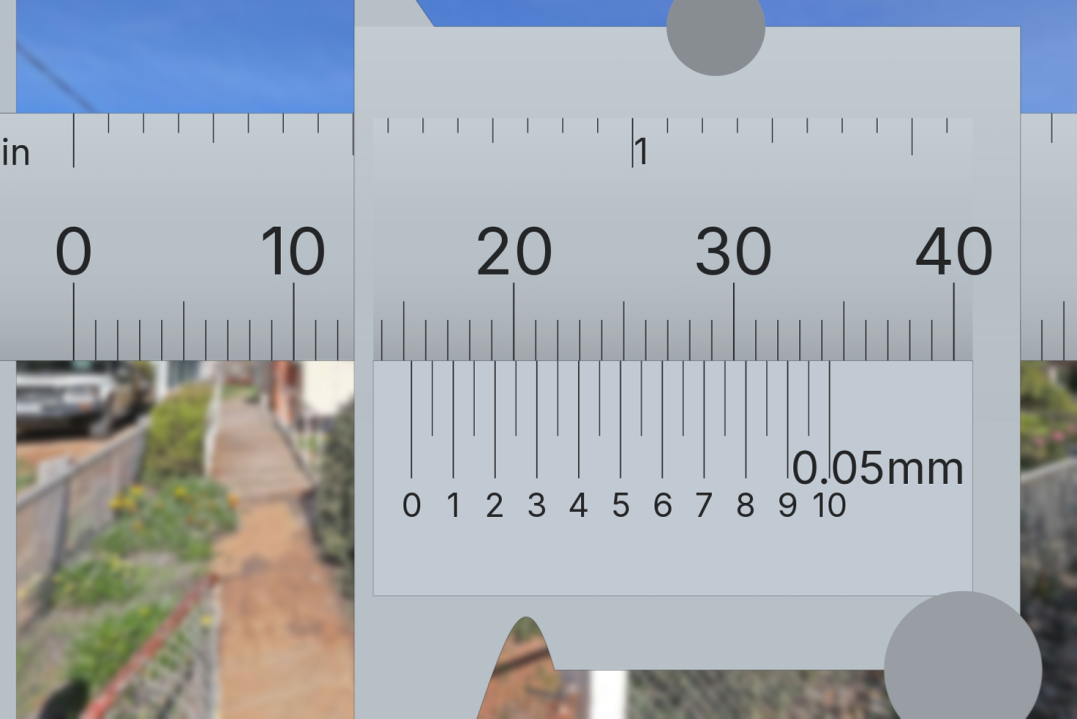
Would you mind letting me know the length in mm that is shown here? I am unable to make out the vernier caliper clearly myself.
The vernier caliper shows 15.35 mm
